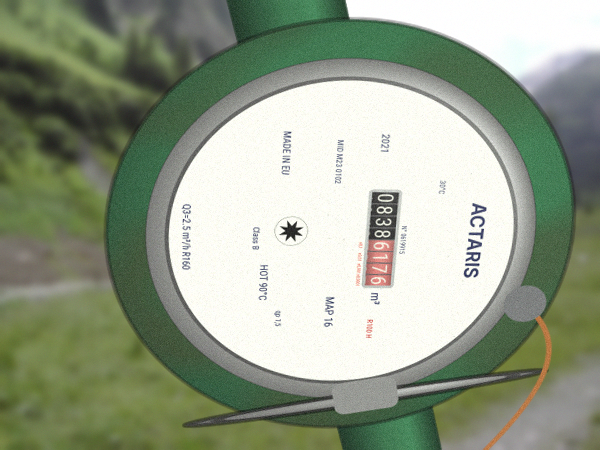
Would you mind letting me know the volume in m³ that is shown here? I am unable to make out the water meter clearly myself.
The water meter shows 838.6176 m³
